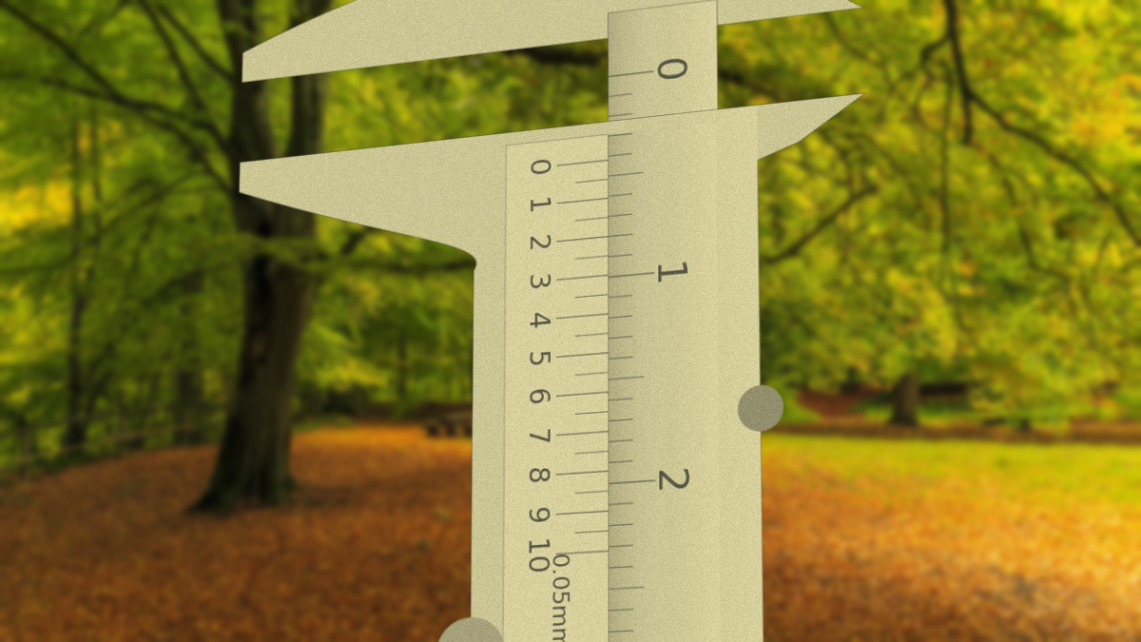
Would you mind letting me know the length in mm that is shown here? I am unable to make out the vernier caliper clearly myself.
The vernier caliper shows 4.2 mm
